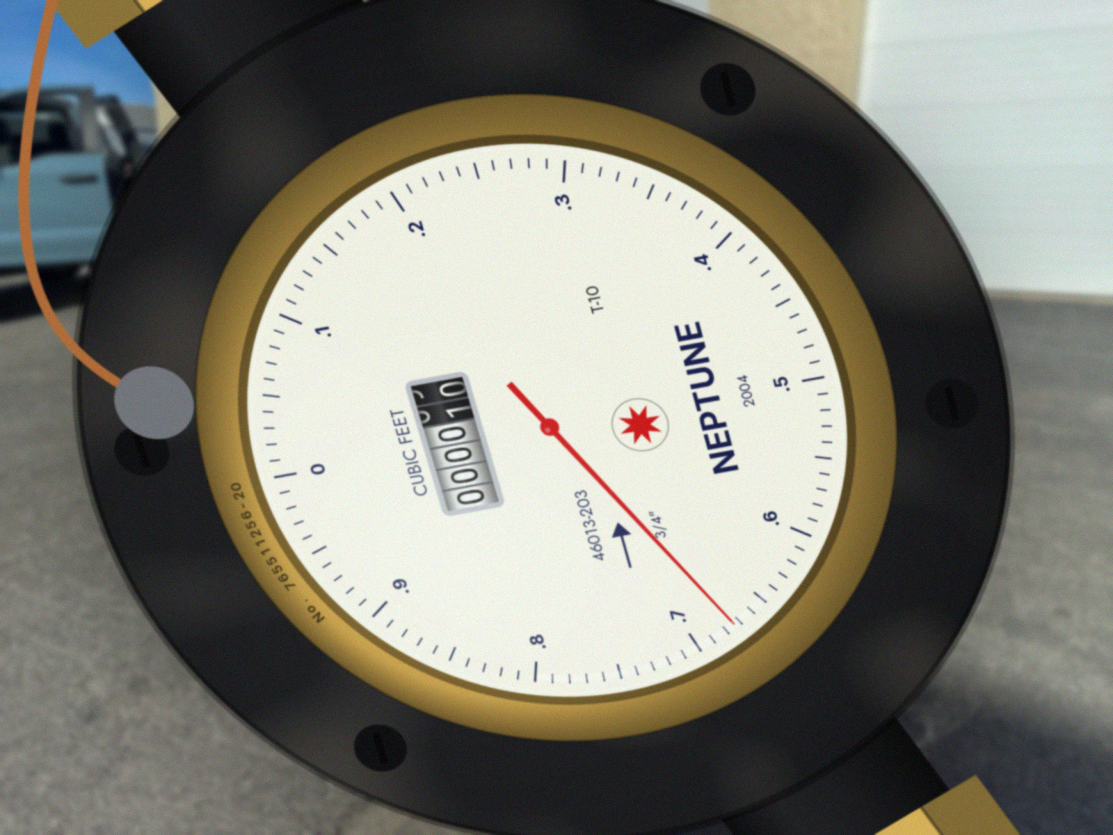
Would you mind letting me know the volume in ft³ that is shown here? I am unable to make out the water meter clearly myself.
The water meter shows 9.67 ft³
